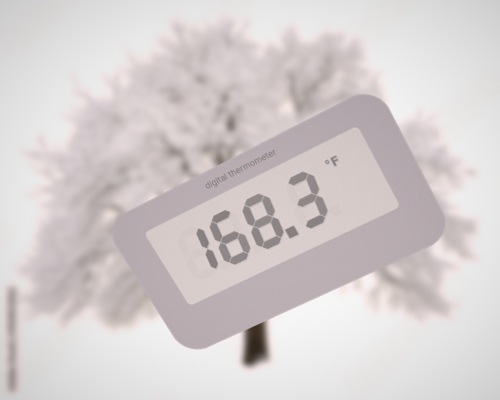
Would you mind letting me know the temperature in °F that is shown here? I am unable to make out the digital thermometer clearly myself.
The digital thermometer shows 168.3 °F
